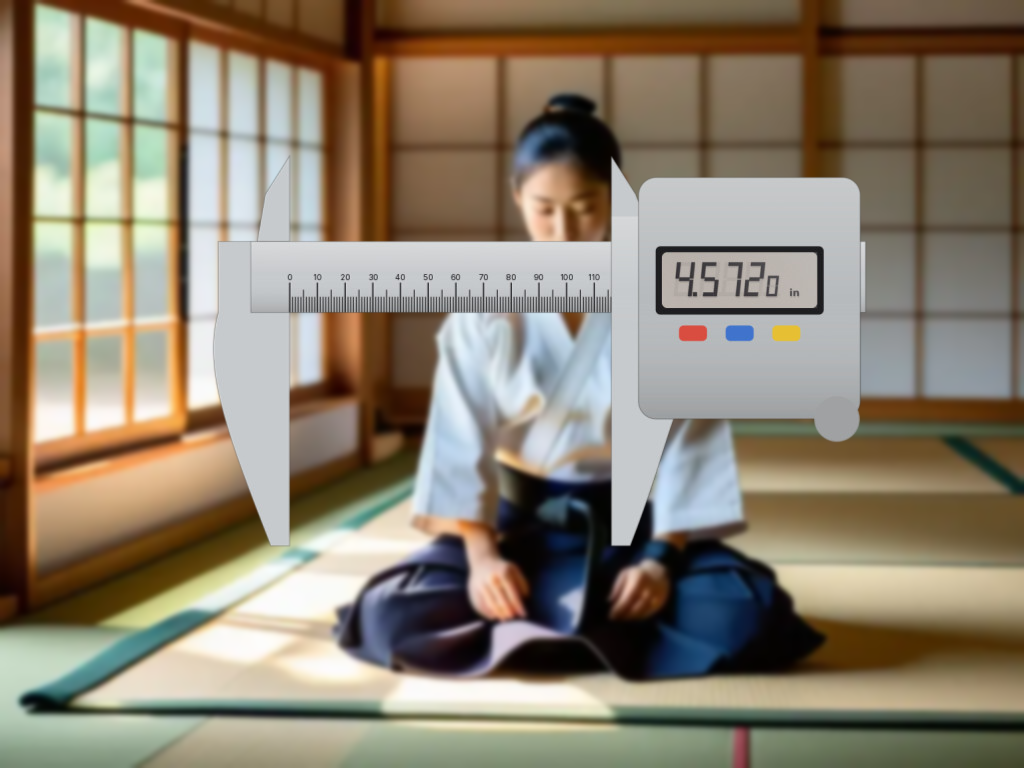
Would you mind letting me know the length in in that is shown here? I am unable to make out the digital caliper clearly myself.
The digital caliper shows 4.5720 in
